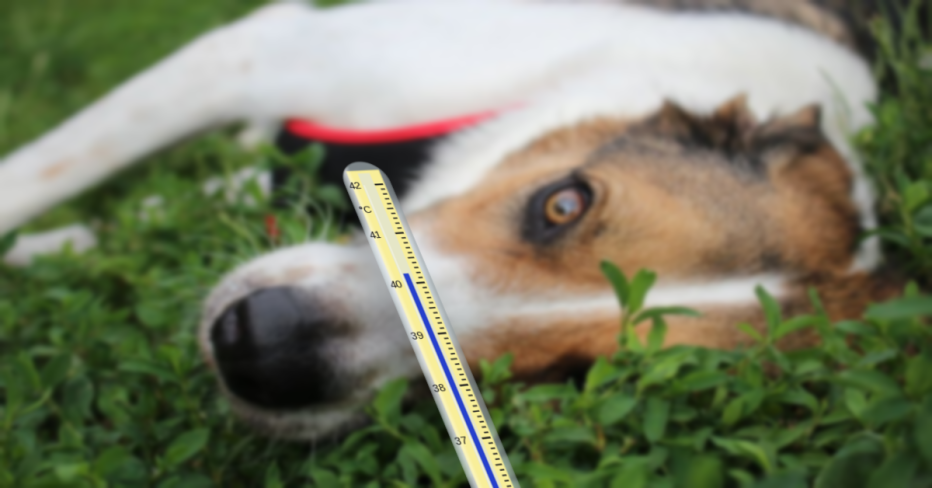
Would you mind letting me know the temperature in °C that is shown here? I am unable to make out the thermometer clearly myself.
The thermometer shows 40.2 °C
